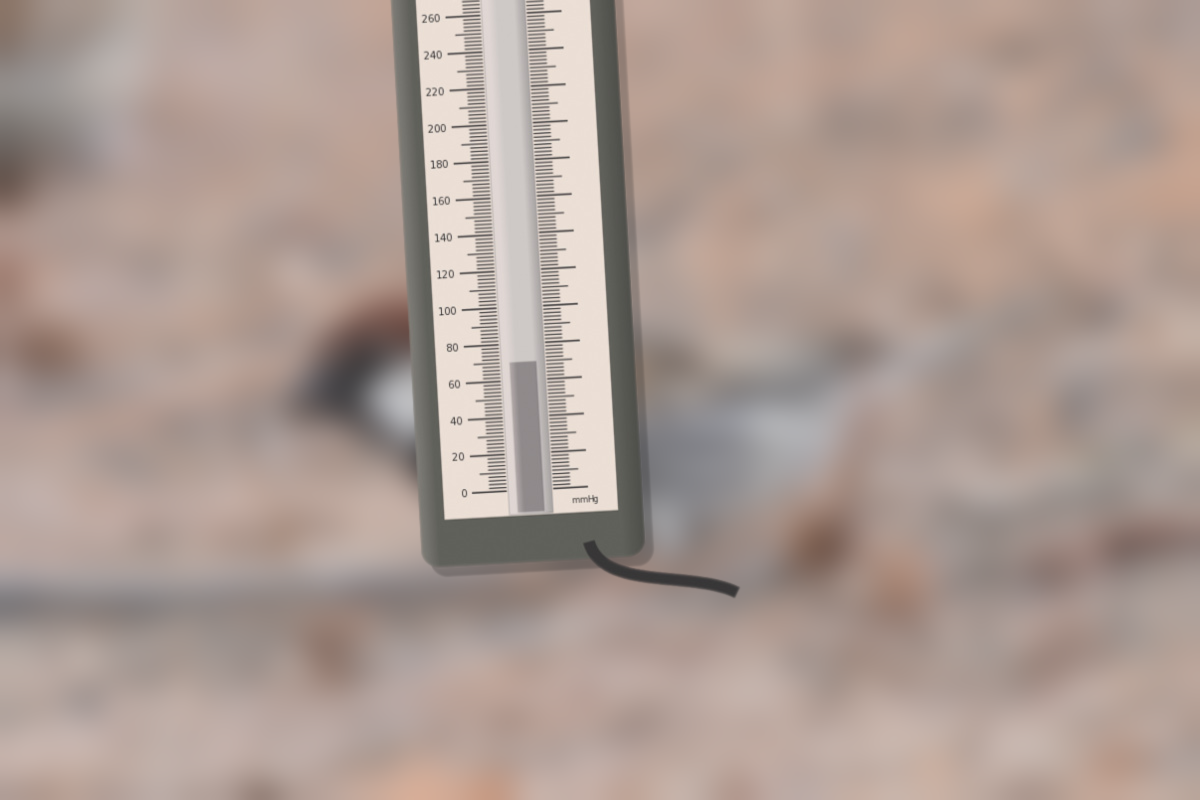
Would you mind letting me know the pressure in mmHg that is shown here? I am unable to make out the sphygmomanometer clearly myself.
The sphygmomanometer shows 70 mmHg
